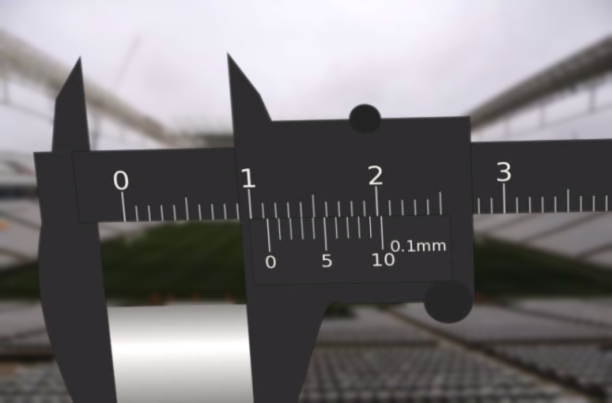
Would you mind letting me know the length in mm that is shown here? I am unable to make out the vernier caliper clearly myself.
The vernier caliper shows 11.3 mm
